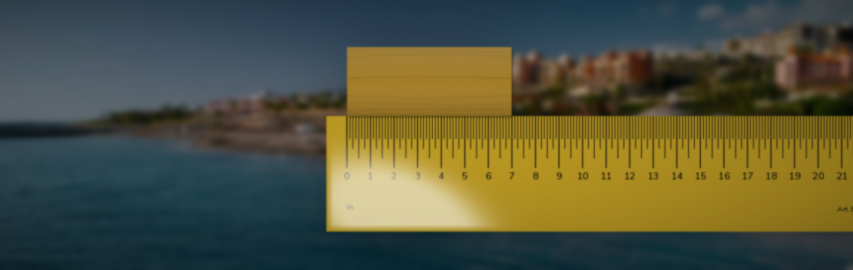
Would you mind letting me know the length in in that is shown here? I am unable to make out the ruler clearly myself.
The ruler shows 7 in
